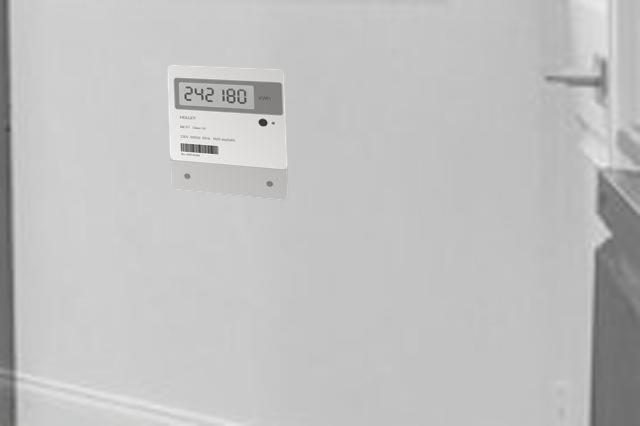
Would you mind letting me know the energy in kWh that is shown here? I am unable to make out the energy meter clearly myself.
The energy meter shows 242180 kWh
